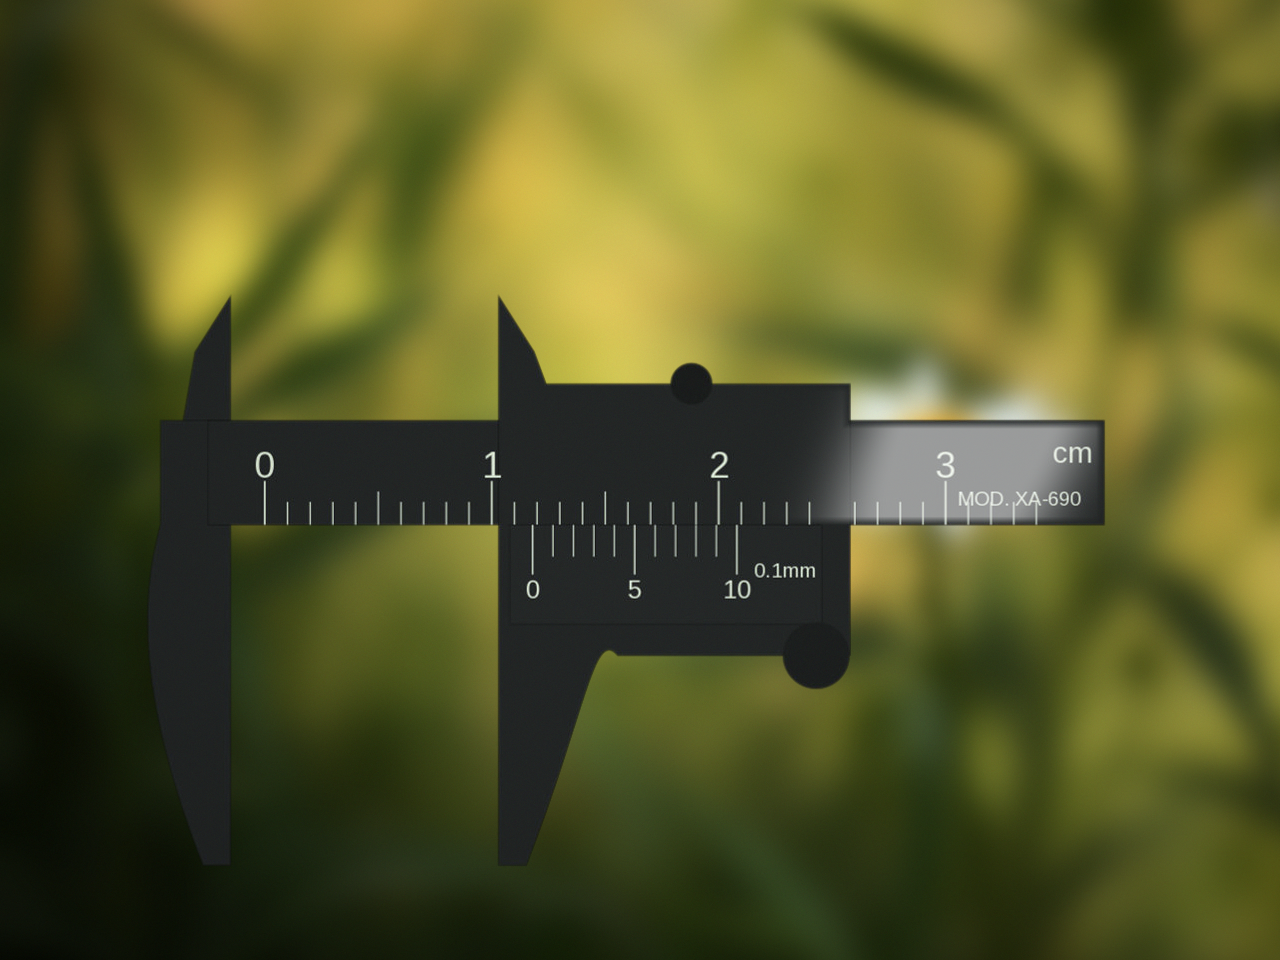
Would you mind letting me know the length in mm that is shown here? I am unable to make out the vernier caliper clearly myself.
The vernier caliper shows 11.8 mm
